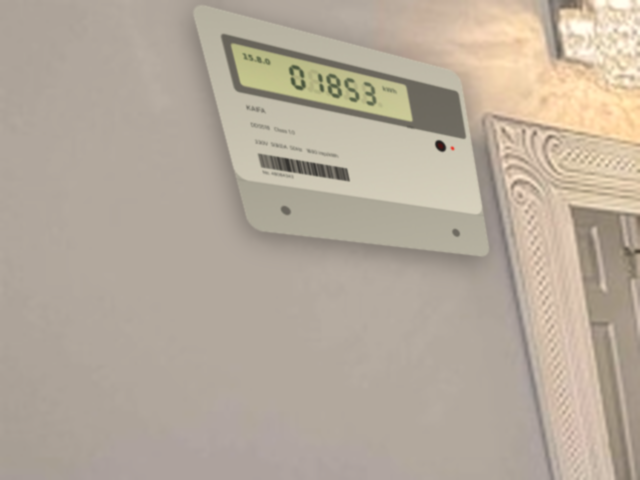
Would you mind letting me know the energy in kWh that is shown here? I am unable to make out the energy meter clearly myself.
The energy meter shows 1853 kWh
